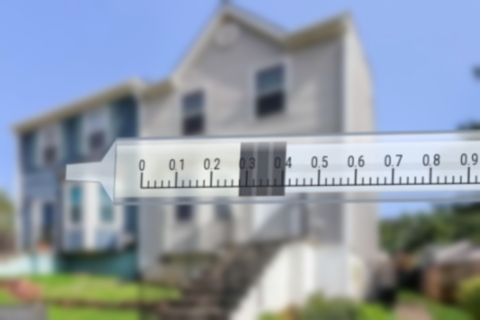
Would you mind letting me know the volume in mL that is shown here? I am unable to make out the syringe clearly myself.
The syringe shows 0.28 mL
